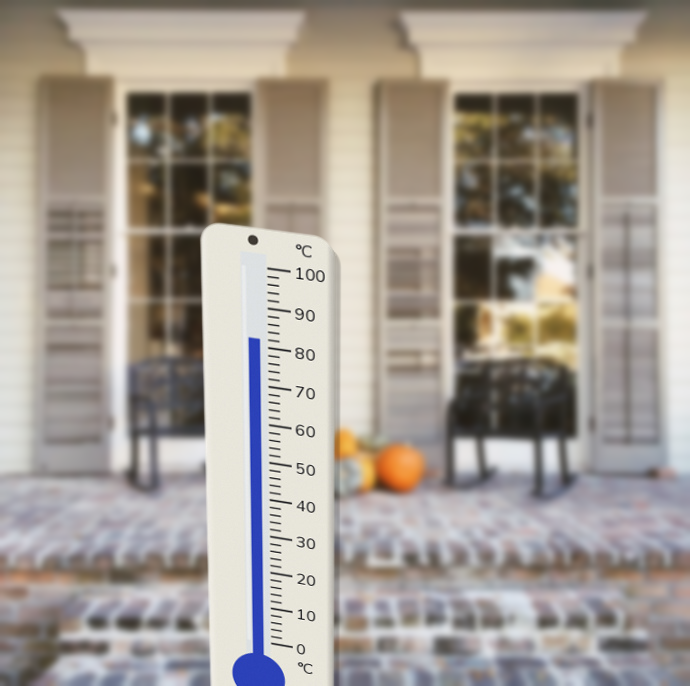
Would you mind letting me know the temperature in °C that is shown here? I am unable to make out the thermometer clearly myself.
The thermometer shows 82 °C
